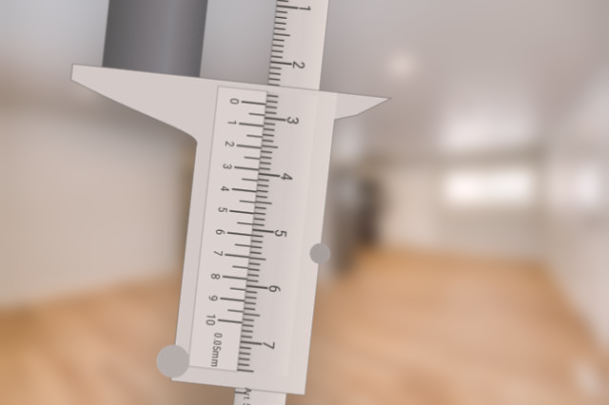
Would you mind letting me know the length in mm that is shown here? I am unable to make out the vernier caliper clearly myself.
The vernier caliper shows 27.6 mm
